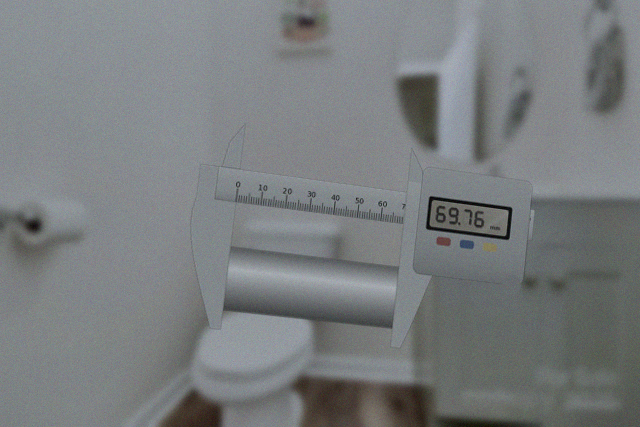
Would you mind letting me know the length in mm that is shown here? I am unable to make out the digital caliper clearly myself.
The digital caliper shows 69.76 mm
